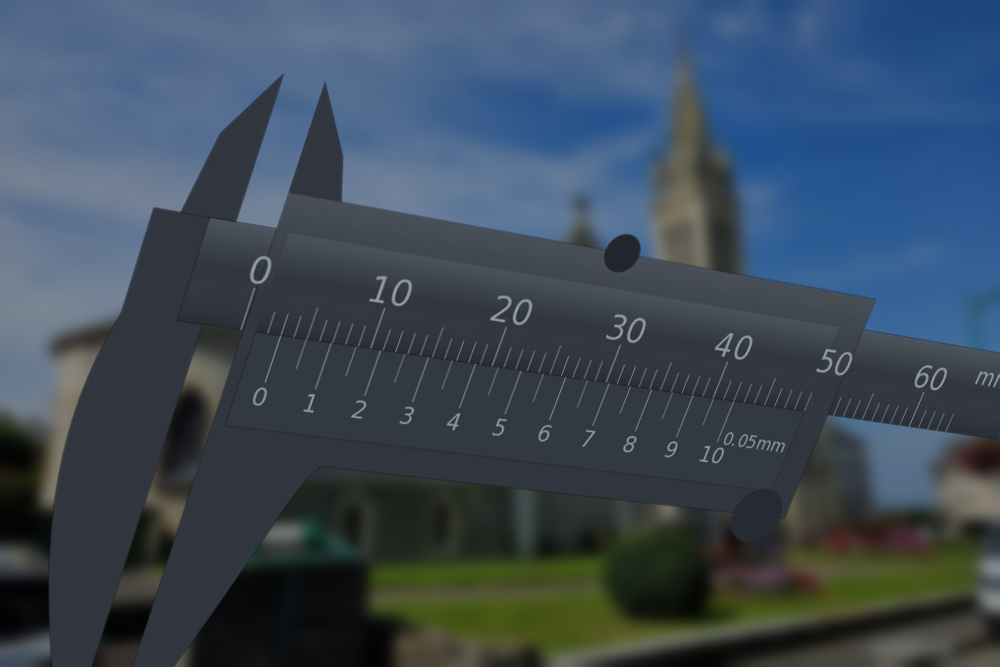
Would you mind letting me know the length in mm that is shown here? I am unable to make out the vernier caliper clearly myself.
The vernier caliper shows 3.0 mm
